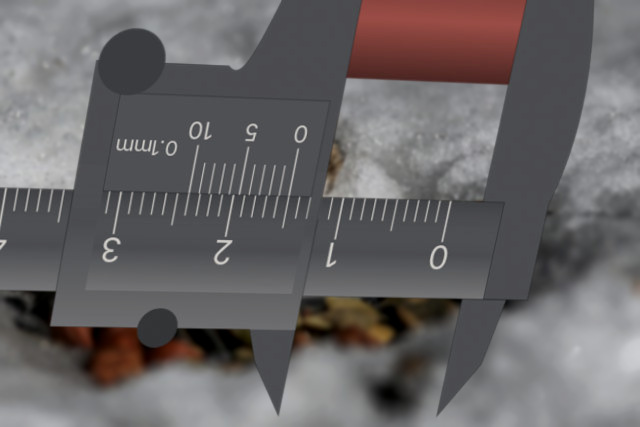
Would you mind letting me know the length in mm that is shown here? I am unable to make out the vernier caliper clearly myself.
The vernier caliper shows 15.0 mm
